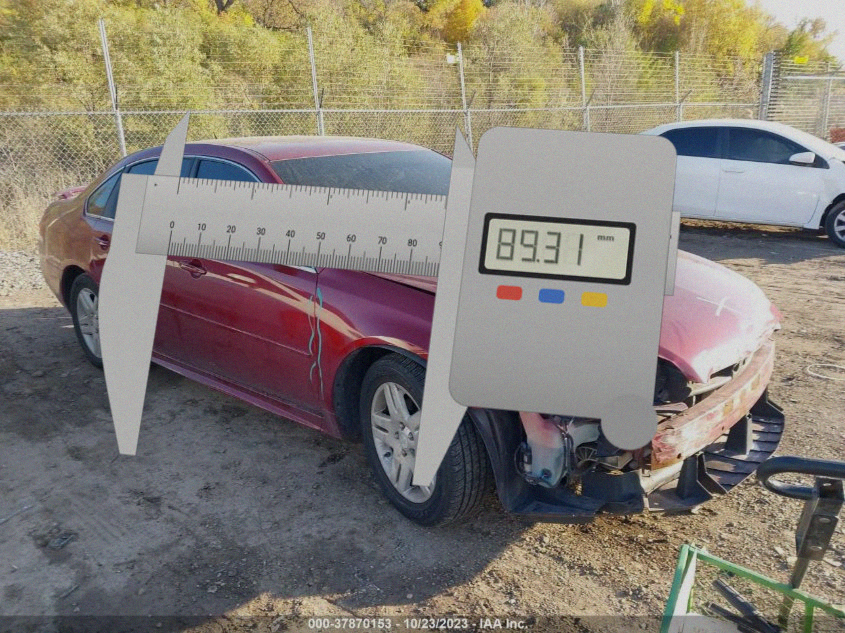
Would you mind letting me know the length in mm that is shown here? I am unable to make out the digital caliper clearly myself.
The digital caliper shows 89.31 mm
